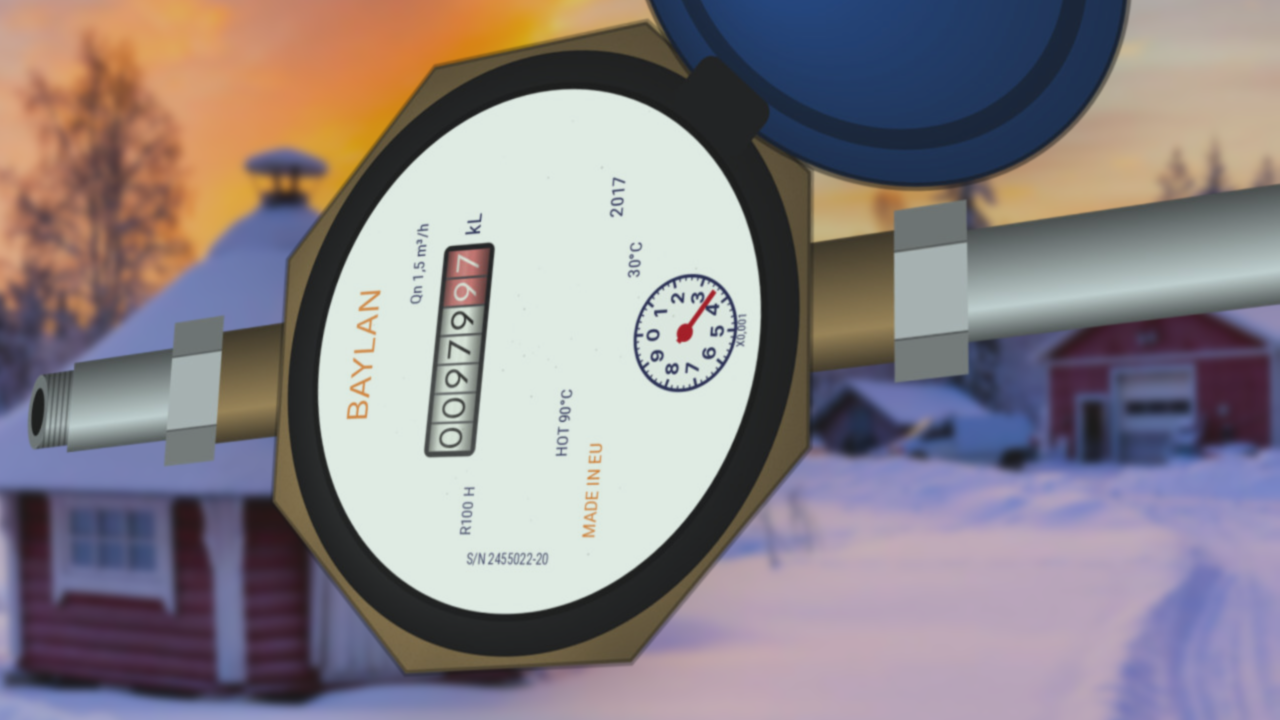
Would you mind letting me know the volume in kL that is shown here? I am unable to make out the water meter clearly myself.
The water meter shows 979.973 kL
